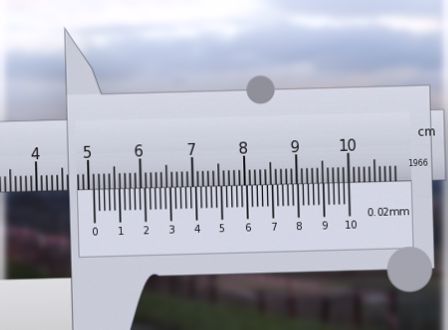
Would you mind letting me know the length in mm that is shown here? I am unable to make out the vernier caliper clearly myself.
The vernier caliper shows 51.0 mm
